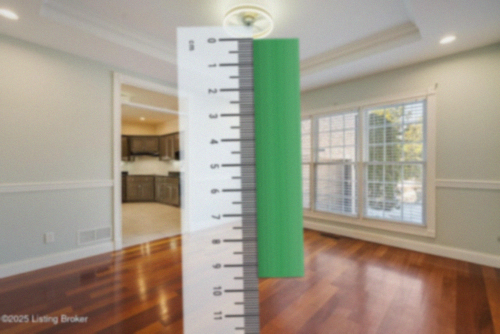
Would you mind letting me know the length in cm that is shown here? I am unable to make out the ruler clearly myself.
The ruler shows 9.5 cm
